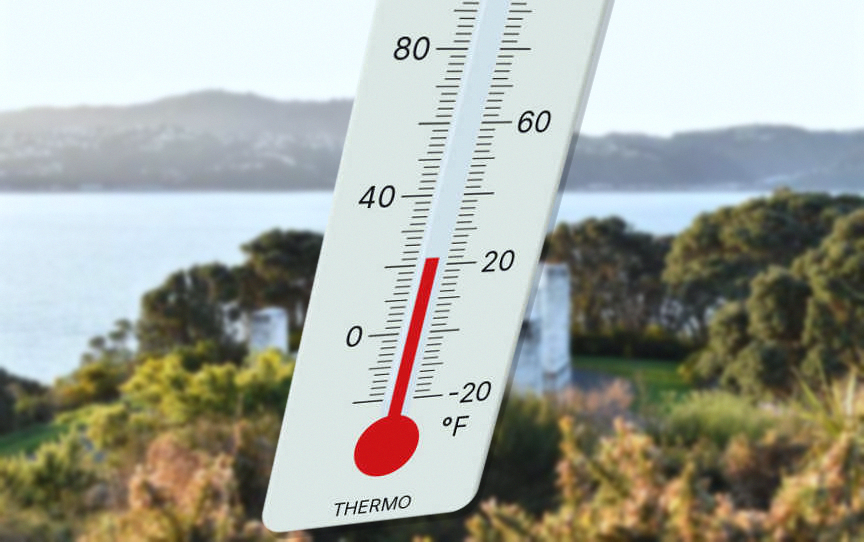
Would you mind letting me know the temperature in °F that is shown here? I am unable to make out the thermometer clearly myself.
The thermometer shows 22 °F
